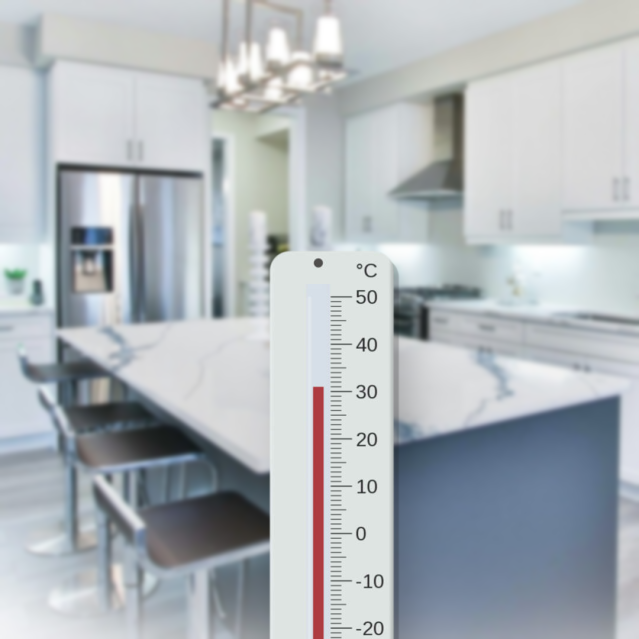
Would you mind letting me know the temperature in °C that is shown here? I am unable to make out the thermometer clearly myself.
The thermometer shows 31 °C
